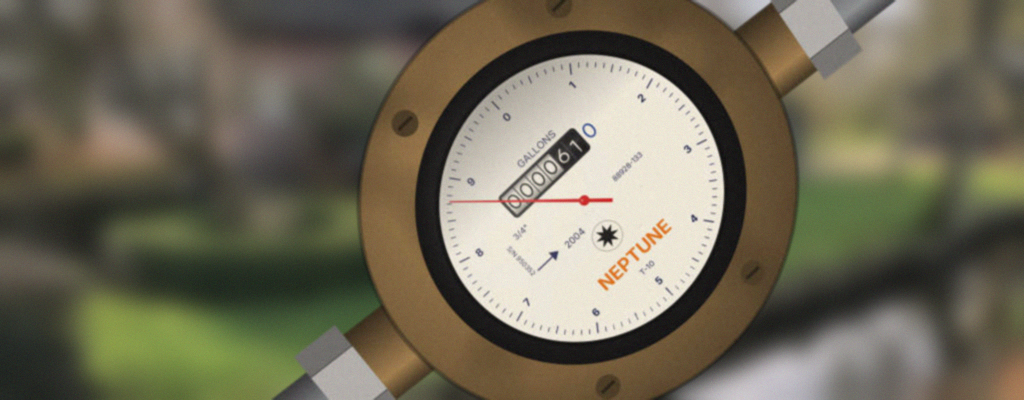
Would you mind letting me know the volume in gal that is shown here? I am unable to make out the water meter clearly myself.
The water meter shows 608.7 gal
